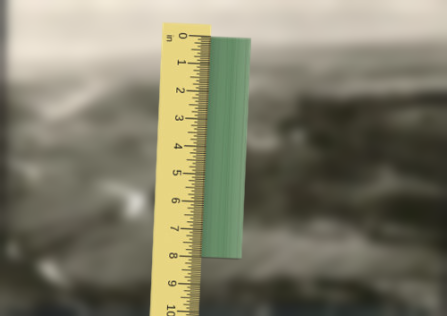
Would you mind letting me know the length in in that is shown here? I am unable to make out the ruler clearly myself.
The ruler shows 8 in
